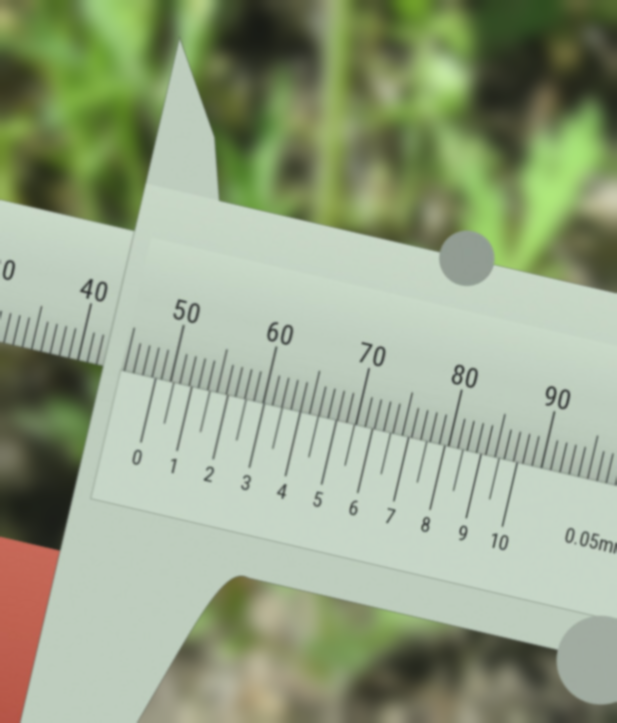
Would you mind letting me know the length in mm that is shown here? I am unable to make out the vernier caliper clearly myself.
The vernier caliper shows 48.4 mm
